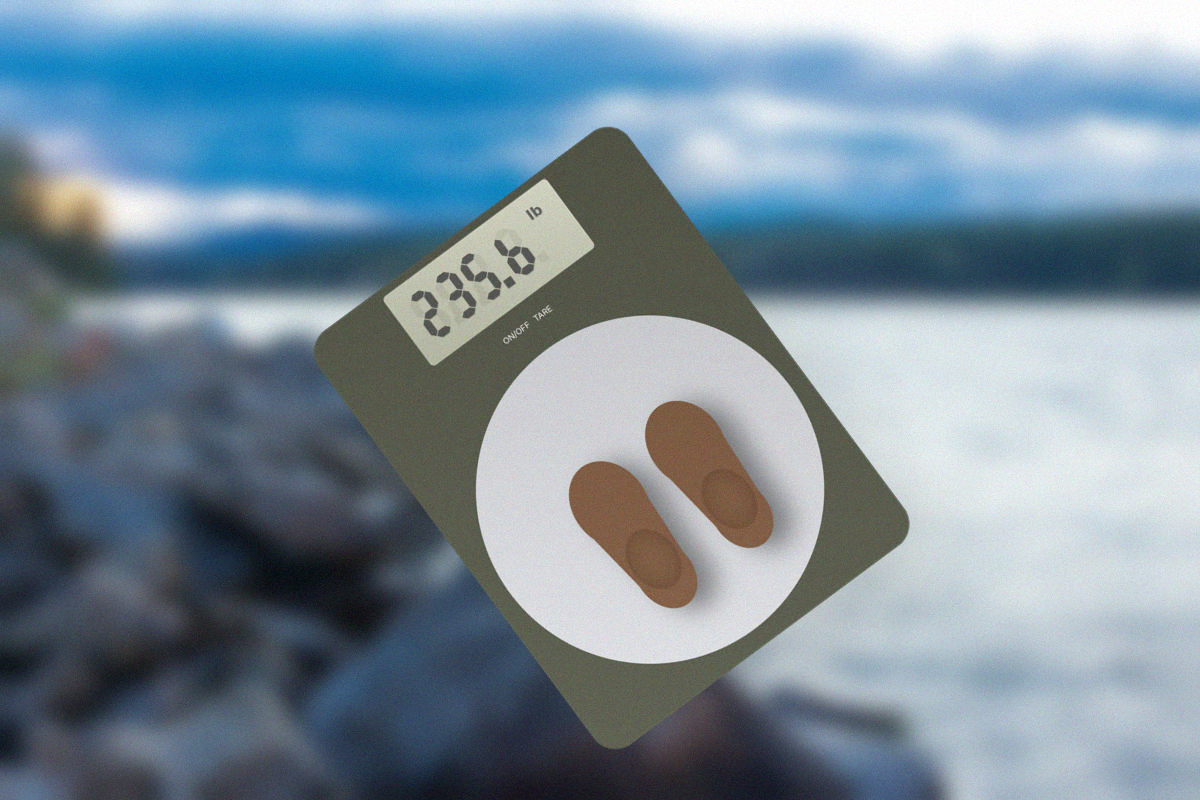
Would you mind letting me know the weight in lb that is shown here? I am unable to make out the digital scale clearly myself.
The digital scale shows 235.6 lb
